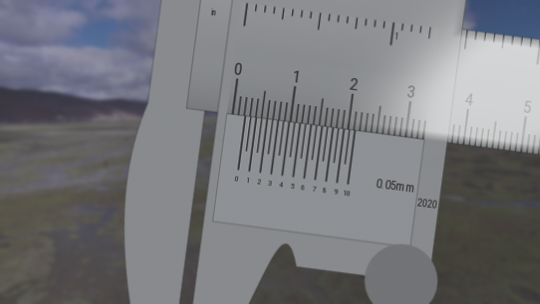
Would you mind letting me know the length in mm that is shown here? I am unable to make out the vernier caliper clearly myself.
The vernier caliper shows 2.2 mm
